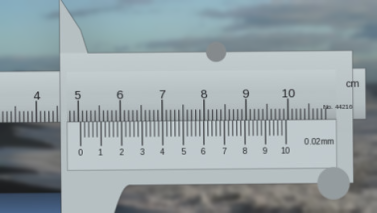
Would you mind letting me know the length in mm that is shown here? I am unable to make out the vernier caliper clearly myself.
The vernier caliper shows 50.5 mm
